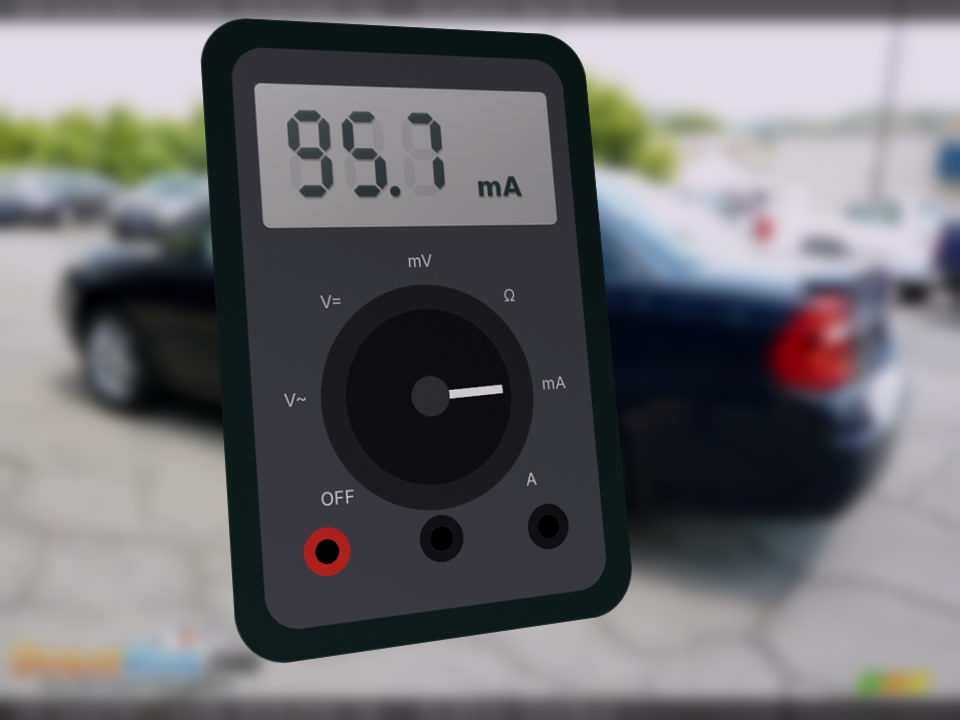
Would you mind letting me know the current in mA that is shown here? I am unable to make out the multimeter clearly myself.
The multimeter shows 95.7 mA
